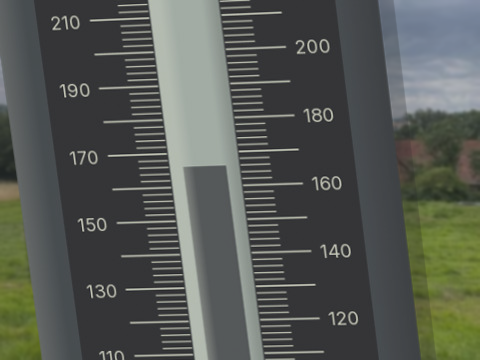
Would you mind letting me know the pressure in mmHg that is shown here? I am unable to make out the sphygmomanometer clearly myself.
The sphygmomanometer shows 166 mmHg
